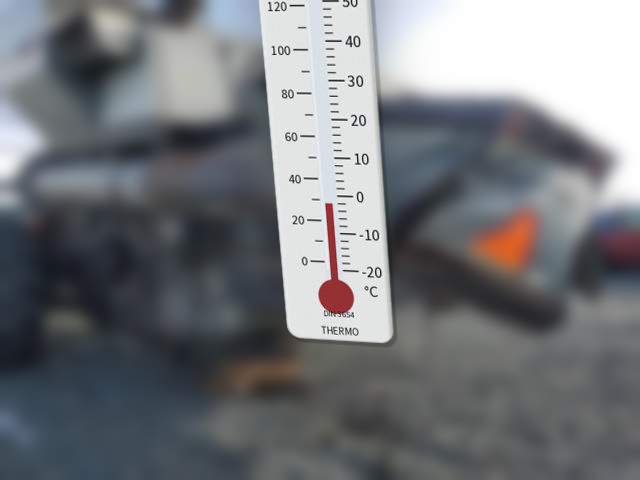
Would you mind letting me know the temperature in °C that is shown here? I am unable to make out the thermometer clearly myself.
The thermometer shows -2 °C
